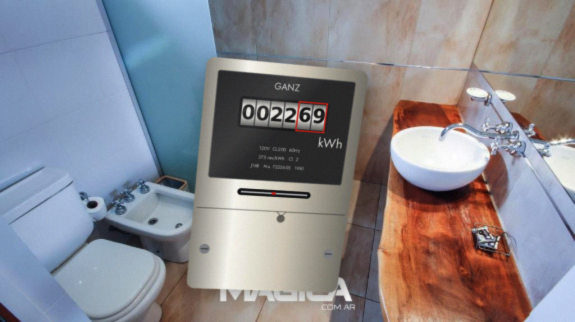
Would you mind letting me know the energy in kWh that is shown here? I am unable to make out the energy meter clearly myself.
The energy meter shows 22.69 kWh
